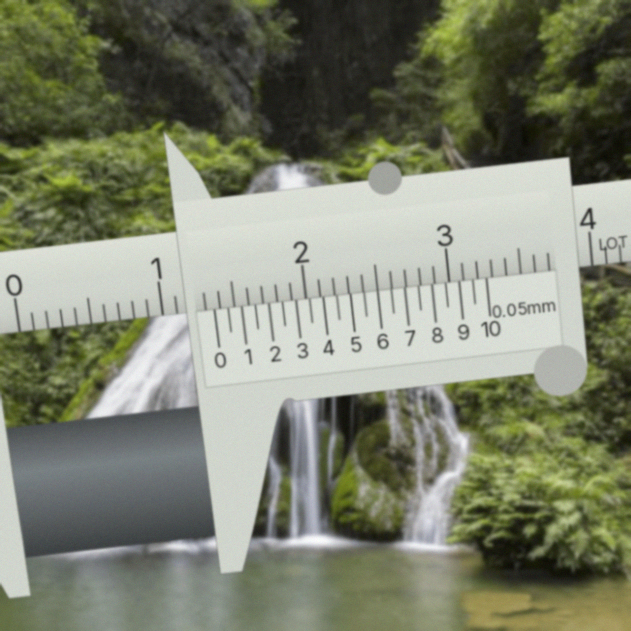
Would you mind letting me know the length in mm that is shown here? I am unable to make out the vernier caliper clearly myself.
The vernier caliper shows 13.6 mm
